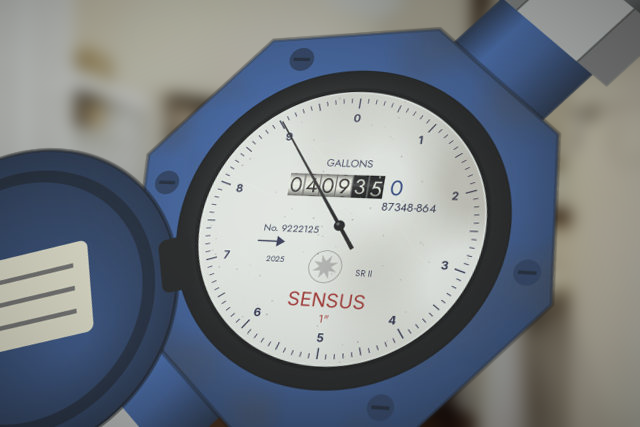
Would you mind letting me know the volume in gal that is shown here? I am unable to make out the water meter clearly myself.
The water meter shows 409349.0 gal
